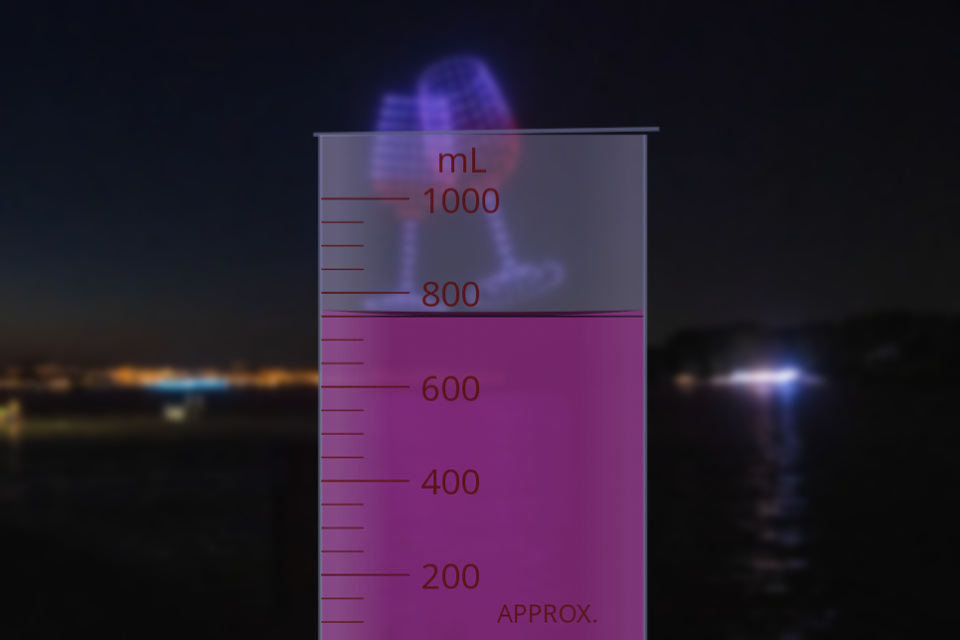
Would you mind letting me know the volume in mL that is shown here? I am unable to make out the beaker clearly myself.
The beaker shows 750 mL
